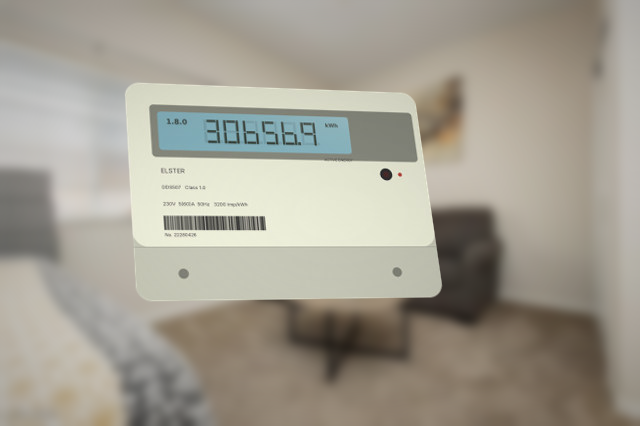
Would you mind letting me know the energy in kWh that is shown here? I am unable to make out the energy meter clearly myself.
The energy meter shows 30656.9 kWh
